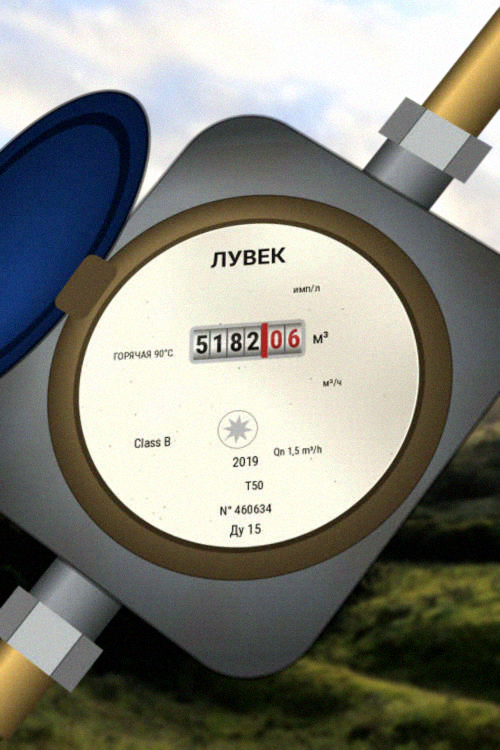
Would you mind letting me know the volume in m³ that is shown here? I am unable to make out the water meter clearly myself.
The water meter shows 5182.06 m³
